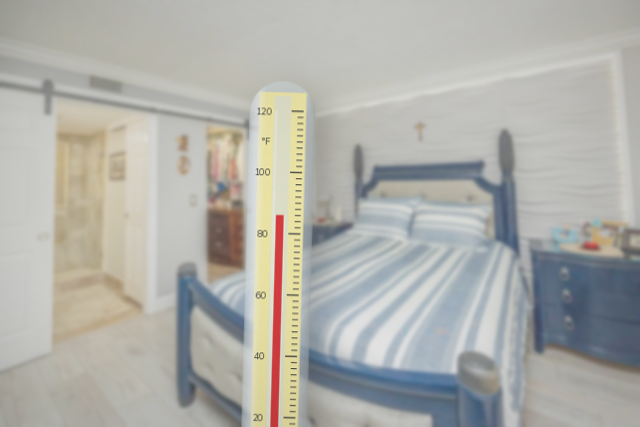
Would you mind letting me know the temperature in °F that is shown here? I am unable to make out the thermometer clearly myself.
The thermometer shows 86 °F
